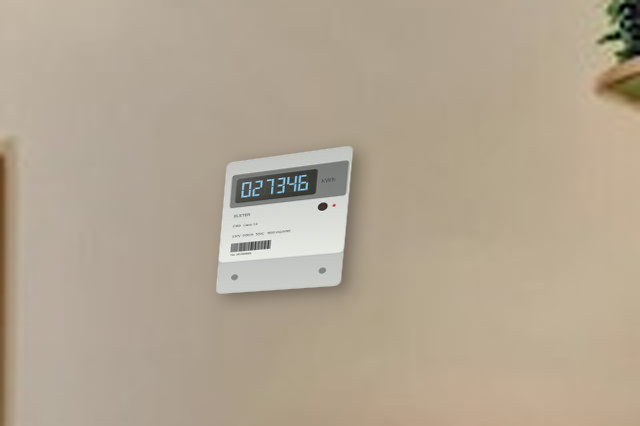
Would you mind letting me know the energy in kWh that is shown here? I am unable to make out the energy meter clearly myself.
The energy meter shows 27346 kWh
